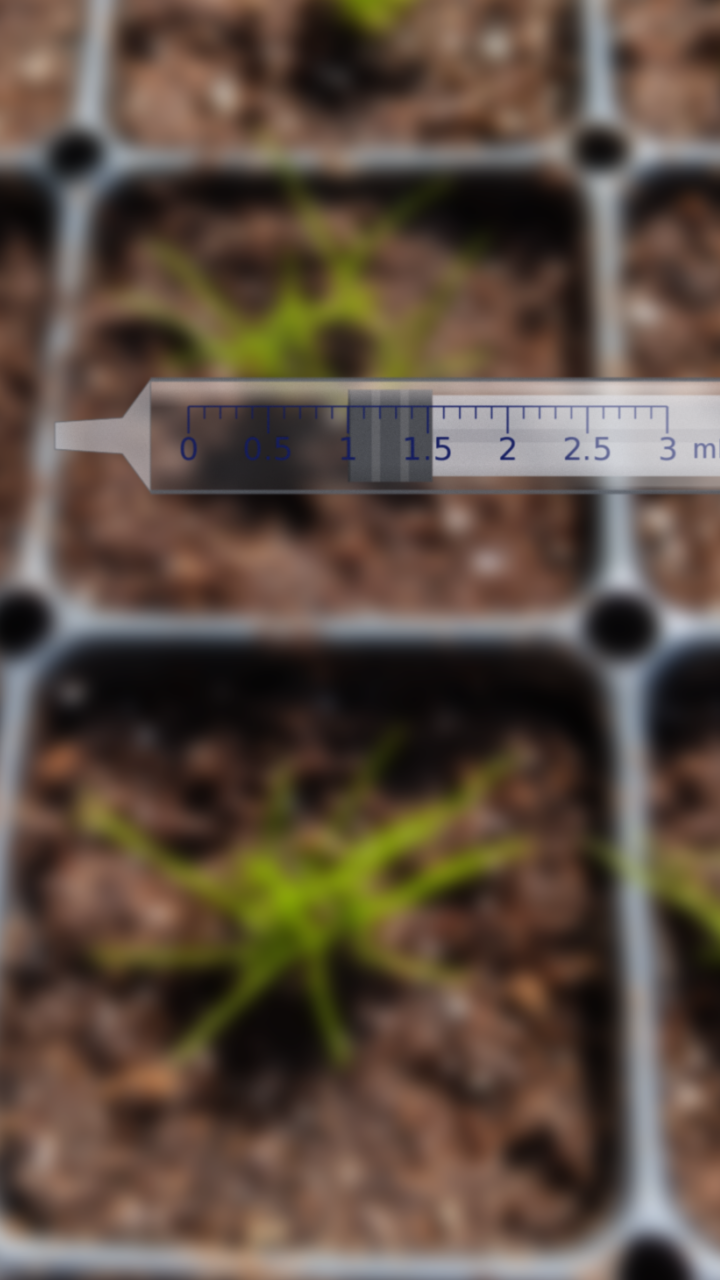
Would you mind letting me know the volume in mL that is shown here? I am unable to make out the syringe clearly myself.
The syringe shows 1 mL
